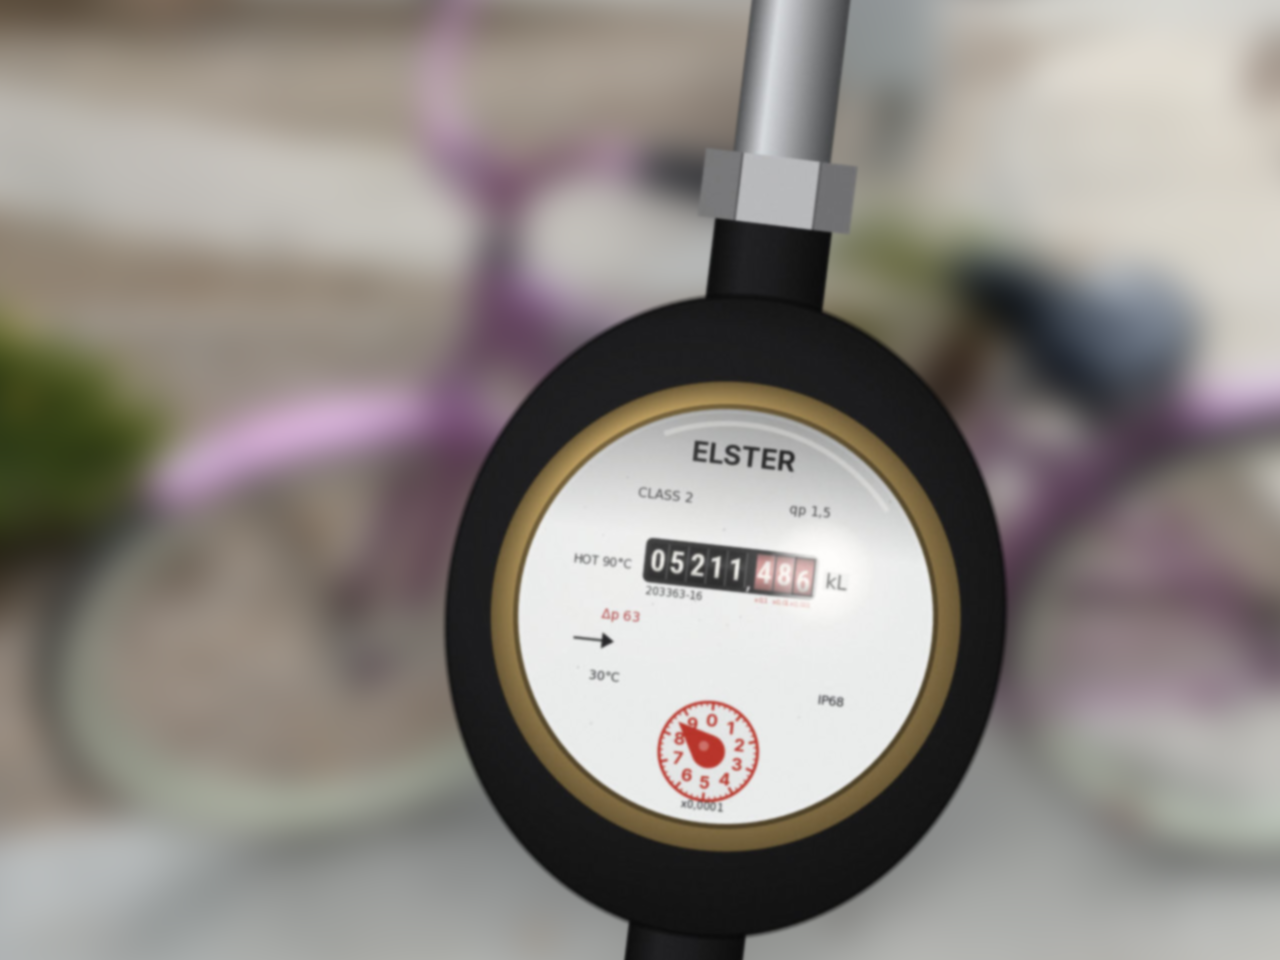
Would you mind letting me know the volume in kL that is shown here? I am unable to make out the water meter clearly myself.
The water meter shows 5211.4858 kL
